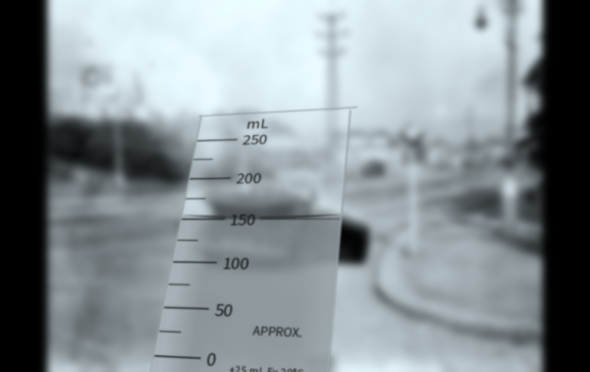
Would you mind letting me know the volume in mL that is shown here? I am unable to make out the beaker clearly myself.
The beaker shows 150 mL
